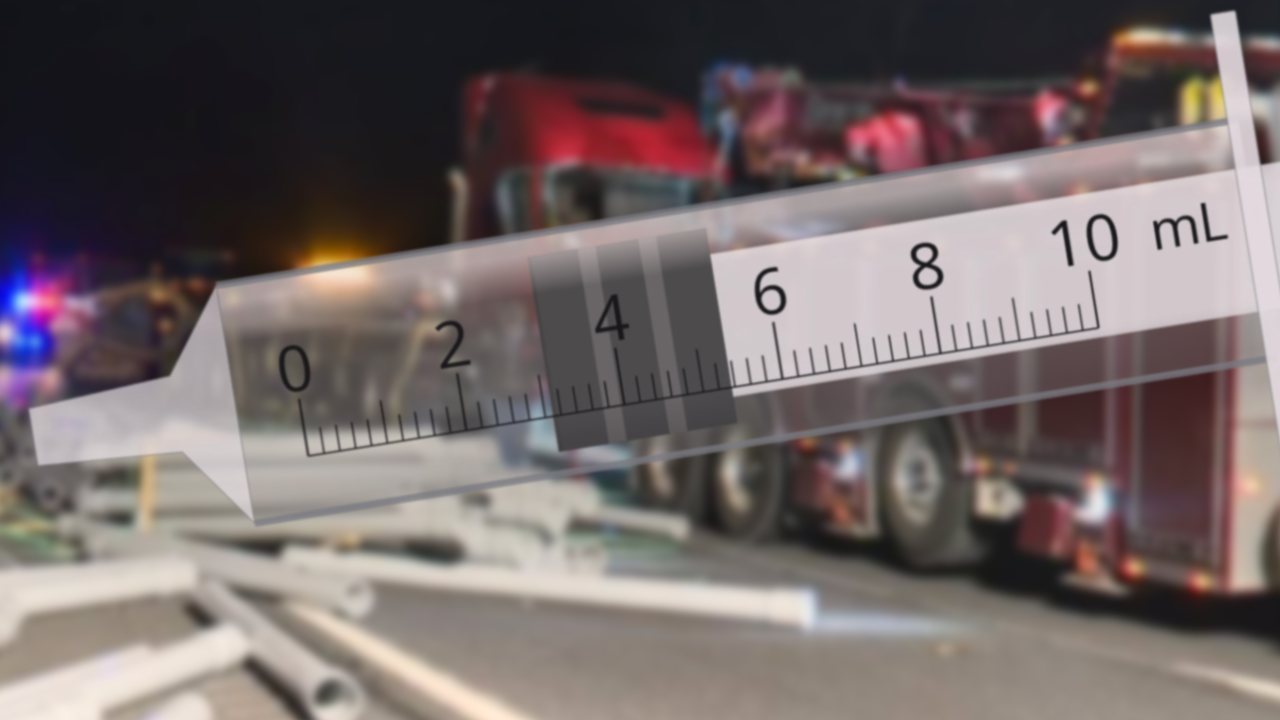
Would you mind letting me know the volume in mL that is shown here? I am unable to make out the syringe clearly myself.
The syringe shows 3.1 mL
